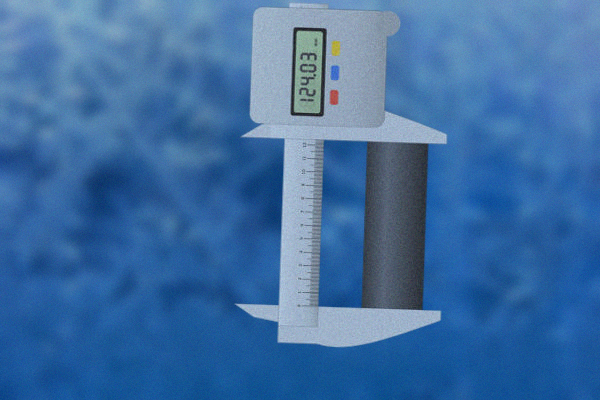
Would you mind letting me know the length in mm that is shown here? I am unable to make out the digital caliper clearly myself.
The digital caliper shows 124.03 mm
